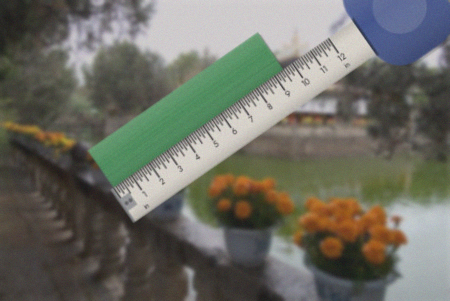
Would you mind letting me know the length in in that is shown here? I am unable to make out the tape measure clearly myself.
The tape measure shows 9.5 in
